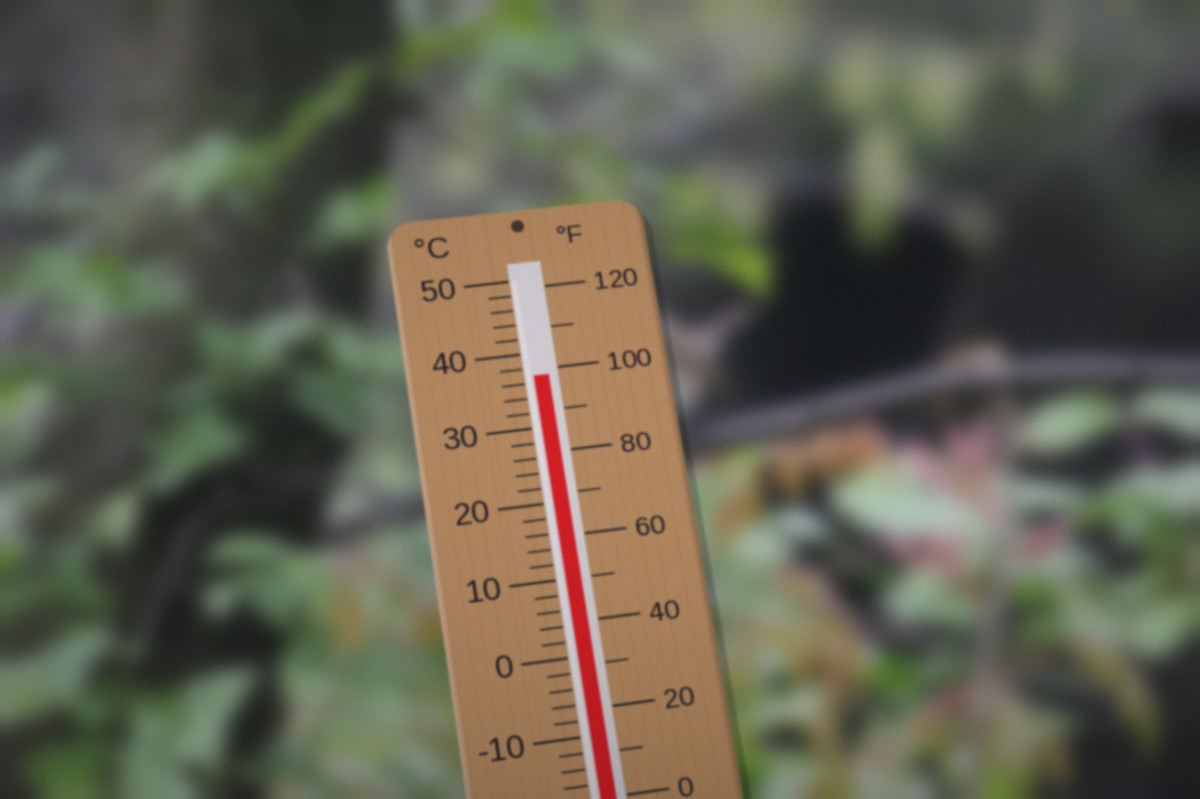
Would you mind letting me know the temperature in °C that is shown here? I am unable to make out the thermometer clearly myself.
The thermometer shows 37 °C
